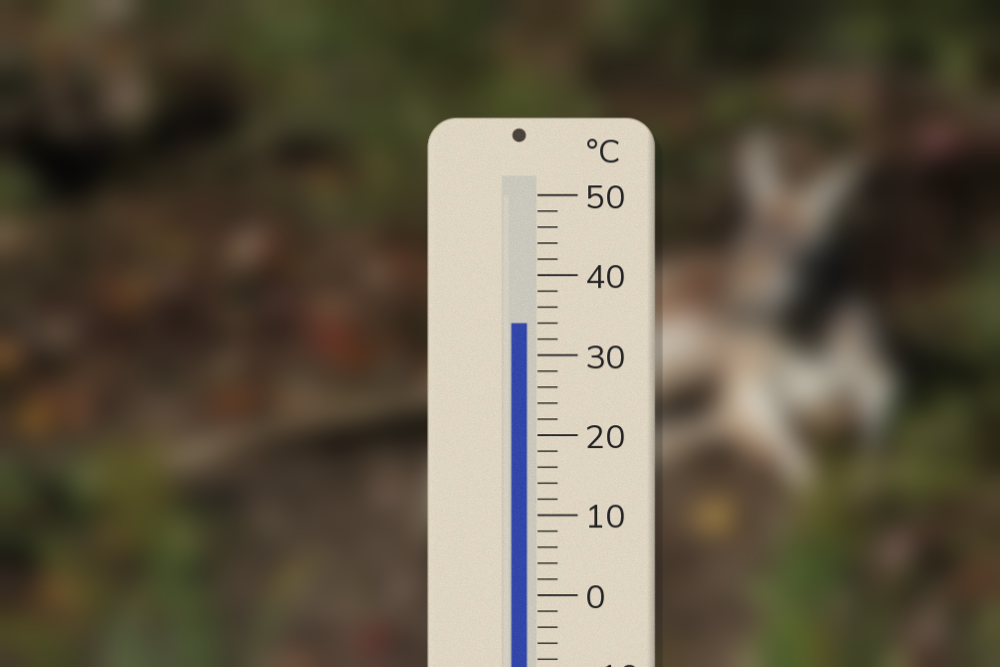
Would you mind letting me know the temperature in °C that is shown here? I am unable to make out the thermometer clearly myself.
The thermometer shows 34 °C
